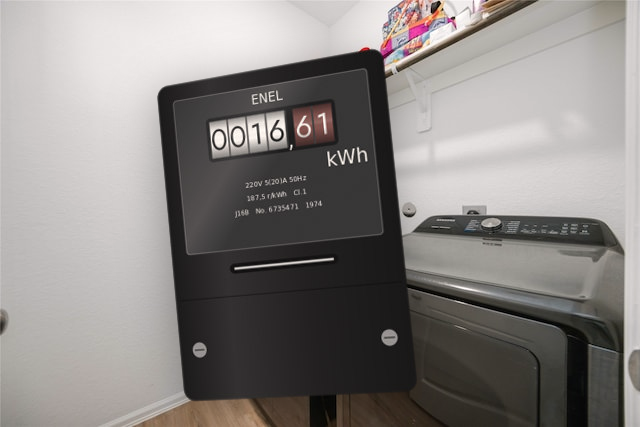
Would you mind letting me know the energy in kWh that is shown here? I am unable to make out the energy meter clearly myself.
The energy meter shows 16.61 kWh
